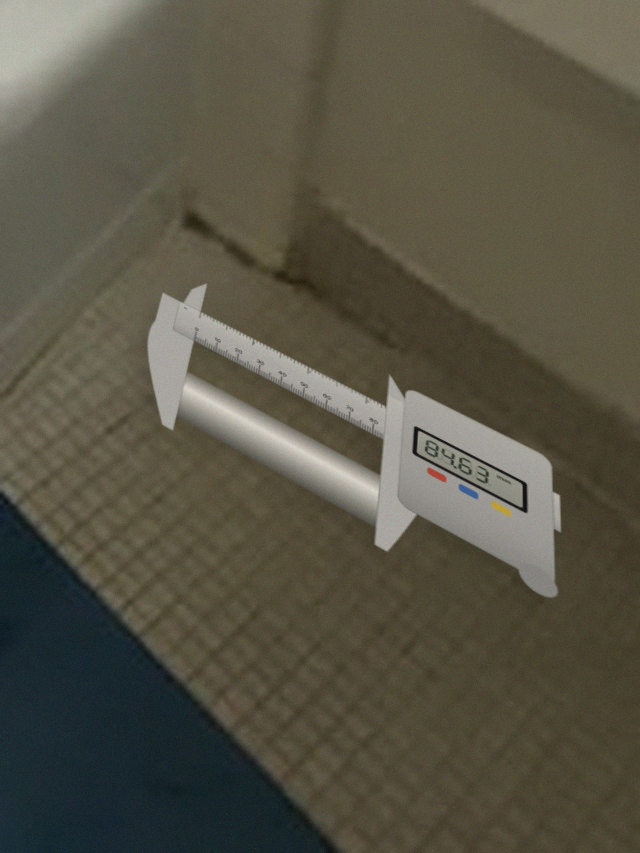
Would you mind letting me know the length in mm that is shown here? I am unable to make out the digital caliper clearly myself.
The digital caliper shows 84.63 mm
